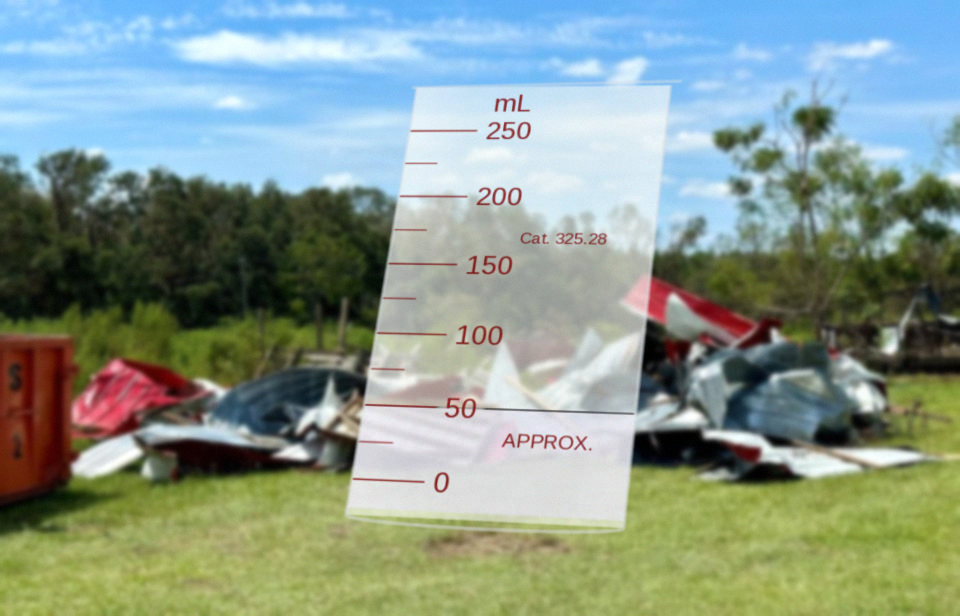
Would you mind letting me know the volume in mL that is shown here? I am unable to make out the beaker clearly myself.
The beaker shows 50 mL
